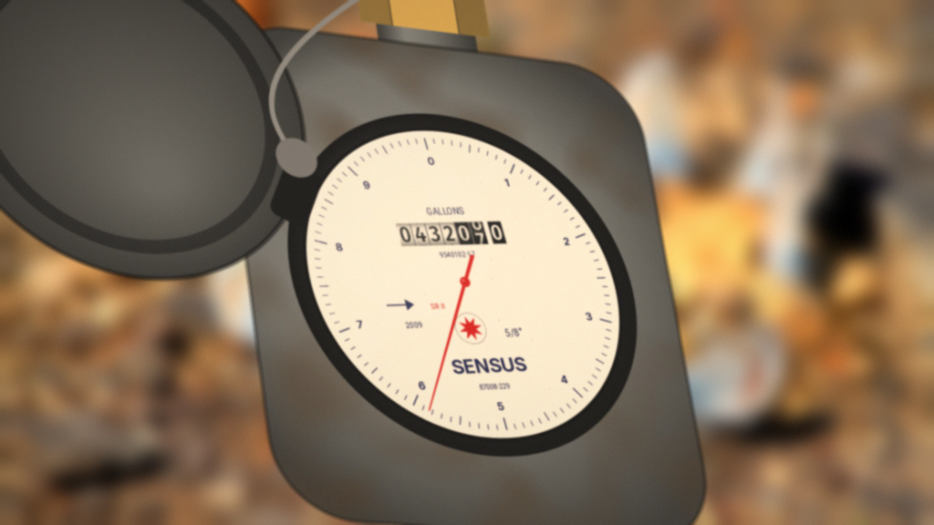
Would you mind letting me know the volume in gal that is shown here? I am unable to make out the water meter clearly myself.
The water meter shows 432065.8 gal
